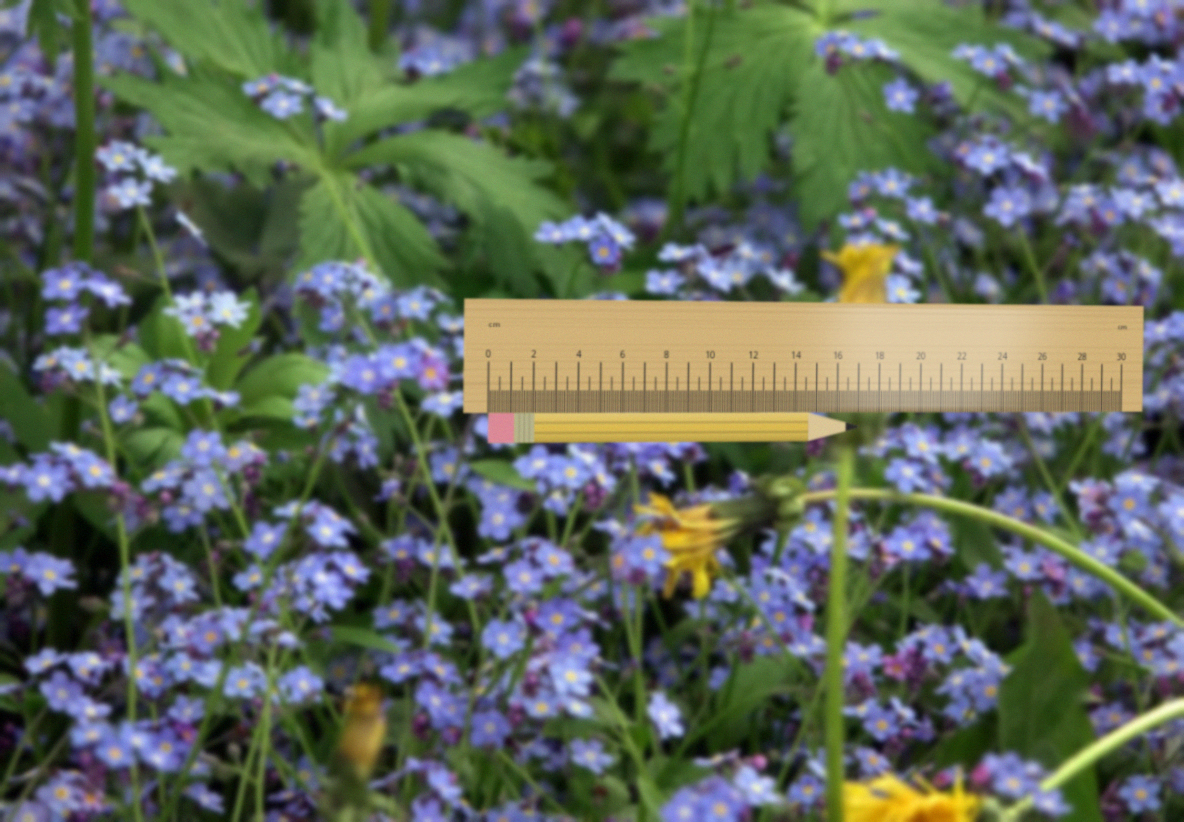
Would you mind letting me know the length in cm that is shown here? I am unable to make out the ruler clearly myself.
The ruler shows 17 cm
